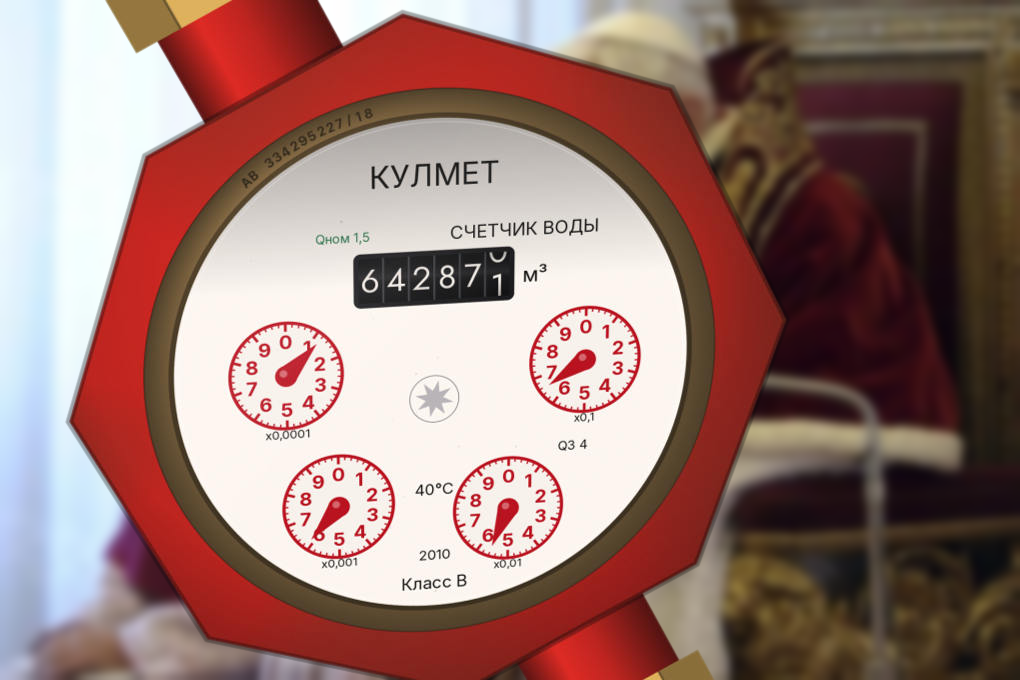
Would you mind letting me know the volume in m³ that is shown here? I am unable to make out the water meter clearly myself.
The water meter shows 642870.6561 m³
